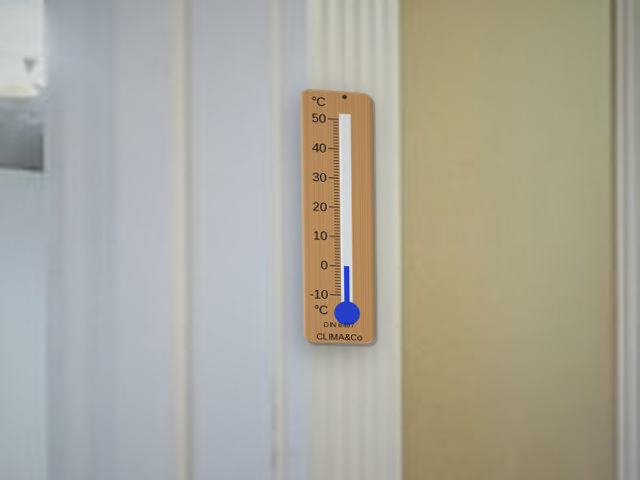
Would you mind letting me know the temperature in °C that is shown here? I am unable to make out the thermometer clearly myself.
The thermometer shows 0 °C
